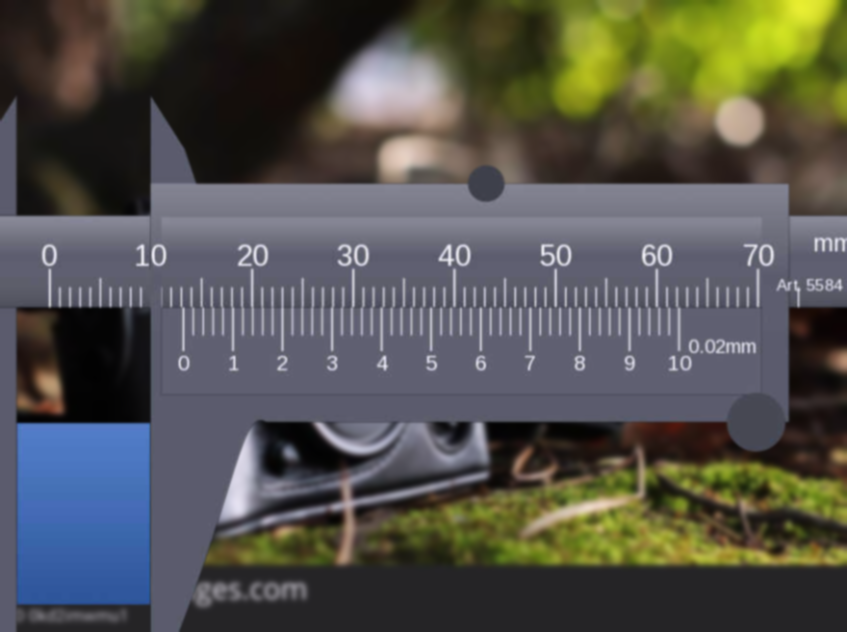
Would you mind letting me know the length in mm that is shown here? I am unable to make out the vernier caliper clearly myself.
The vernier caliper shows 13.2 mm
